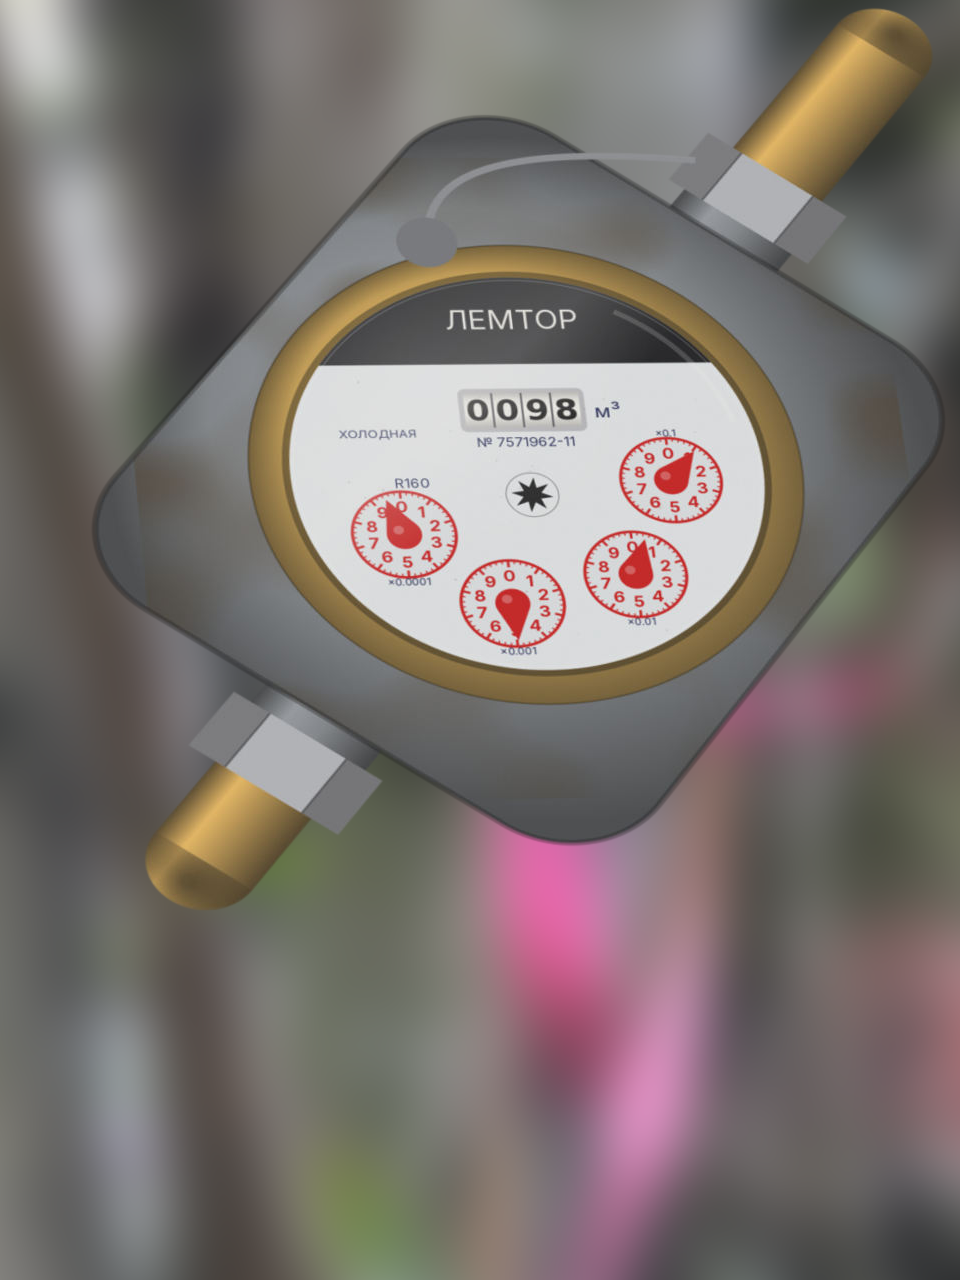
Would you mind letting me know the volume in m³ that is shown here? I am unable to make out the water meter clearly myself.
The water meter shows 98.1049 m³
